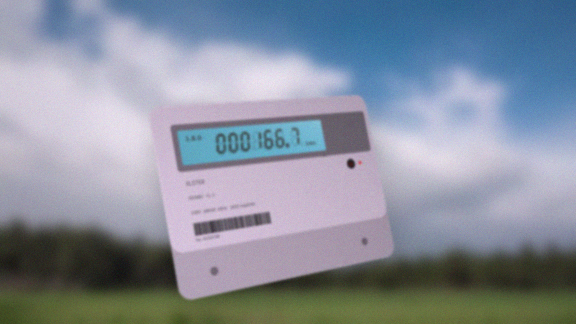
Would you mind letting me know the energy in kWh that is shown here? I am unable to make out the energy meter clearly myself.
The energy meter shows 166.7 kWh
